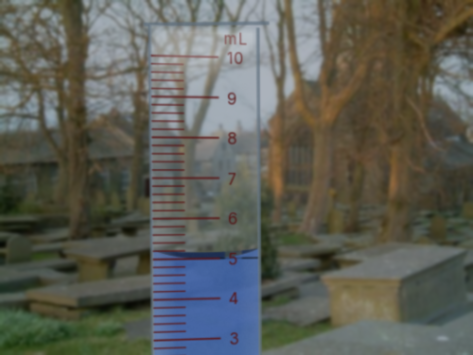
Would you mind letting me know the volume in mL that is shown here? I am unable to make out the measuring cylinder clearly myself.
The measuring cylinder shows 5 mL
